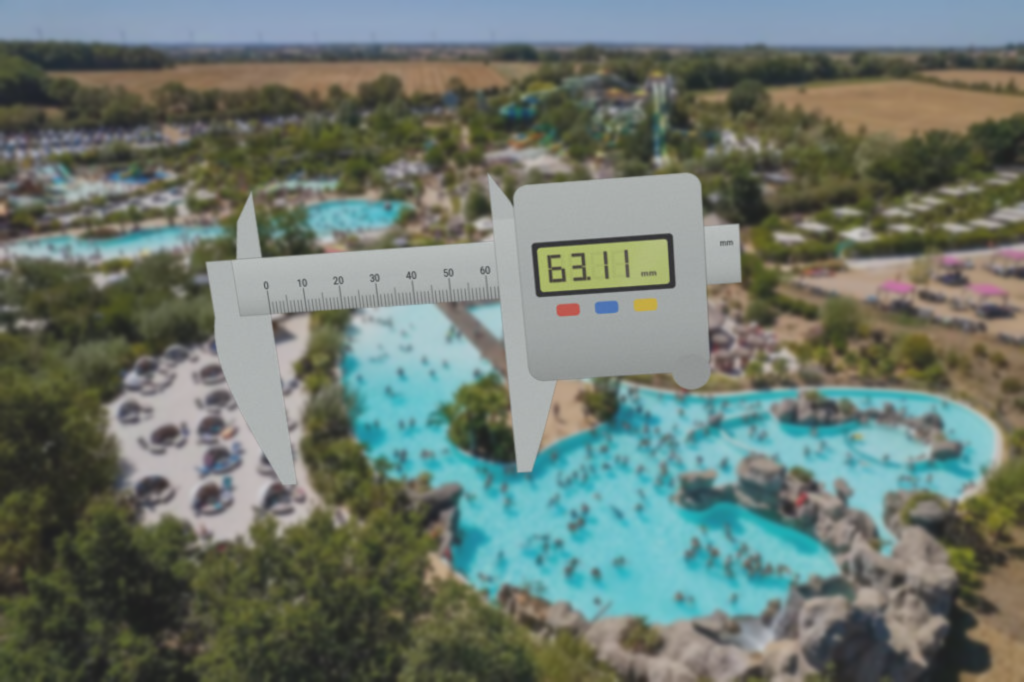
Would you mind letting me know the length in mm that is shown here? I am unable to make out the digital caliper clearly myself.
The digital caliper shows 63.11 mm
